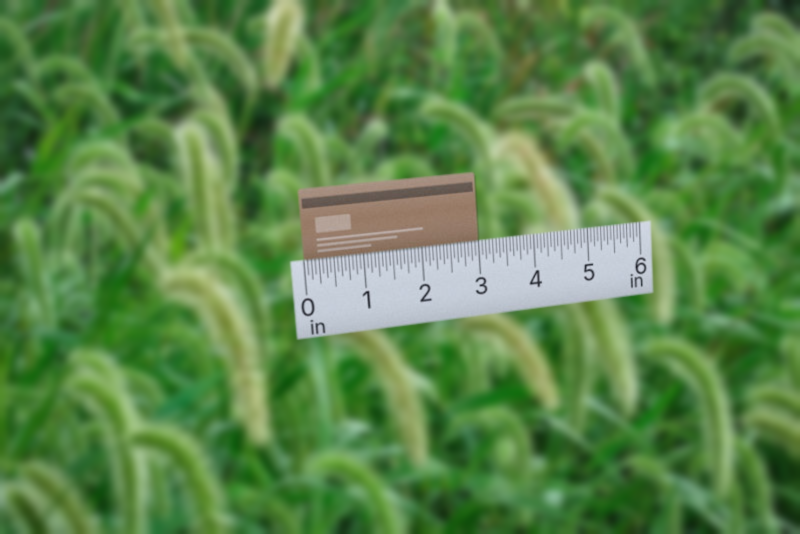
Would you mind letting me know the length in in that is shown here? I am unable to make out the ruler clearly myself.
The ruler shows 3 in
